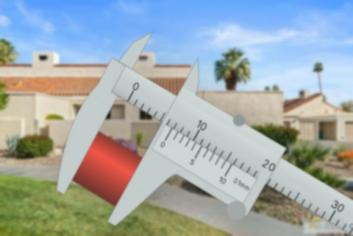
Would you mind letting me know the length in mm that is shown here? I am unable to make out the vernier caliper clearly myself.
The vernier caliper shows 6.8 mm
